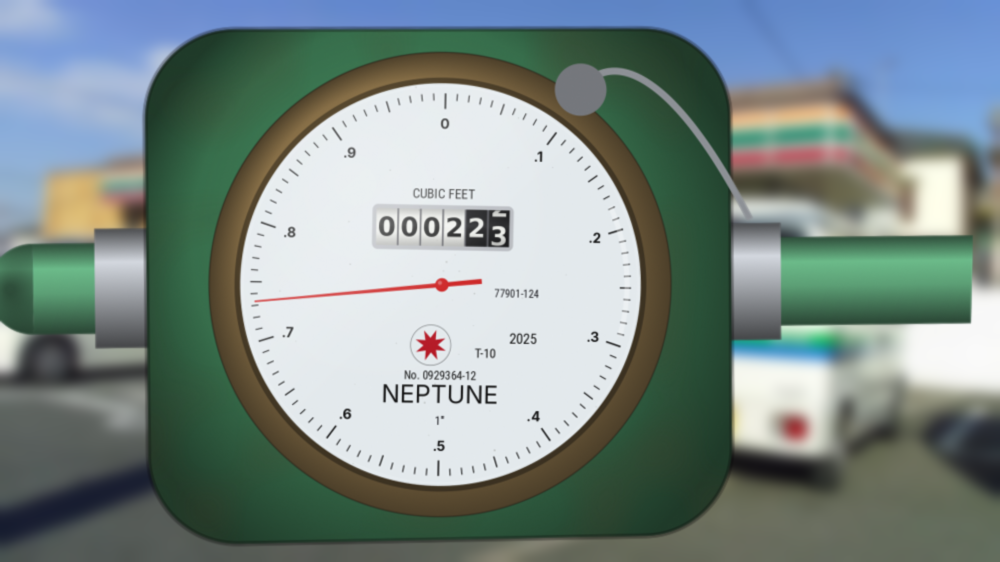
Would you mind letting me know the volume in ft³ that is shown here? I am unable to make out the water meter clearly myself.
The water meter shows 222.73 ft³
